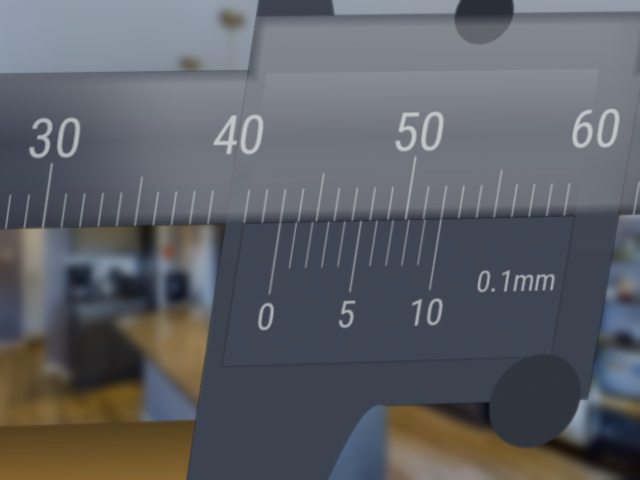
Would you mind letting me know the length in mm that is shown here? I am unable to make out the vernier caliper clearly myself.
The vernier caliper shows 43.0 mm
